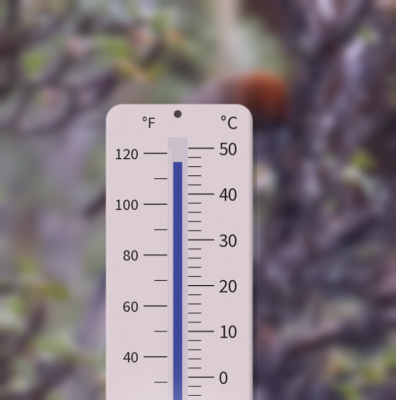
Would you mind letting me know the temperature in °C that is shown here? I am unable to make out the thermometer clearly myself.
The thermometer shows 47 °C
